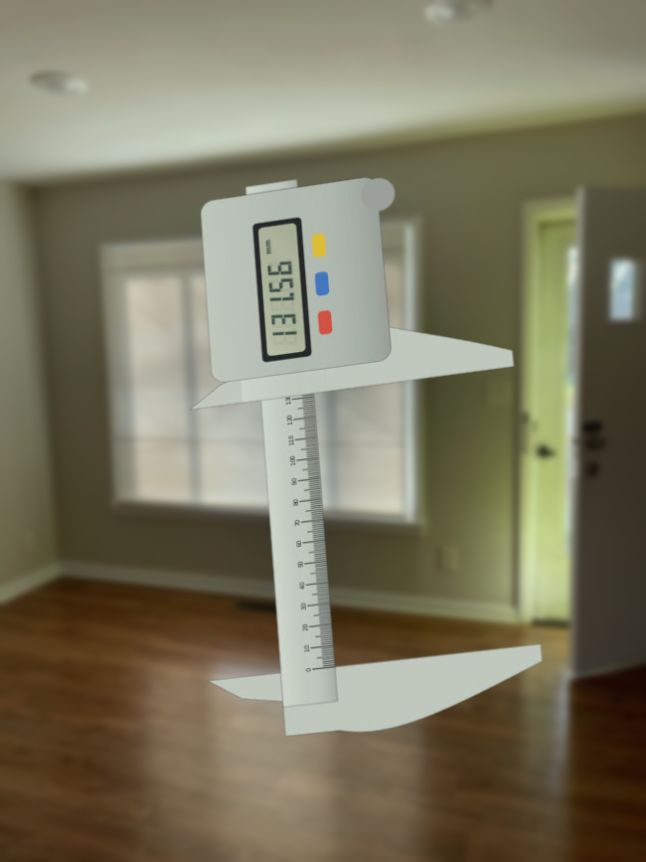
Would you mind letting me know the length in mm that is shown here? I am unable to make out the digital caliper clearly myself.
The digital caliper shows 131.56 mm
